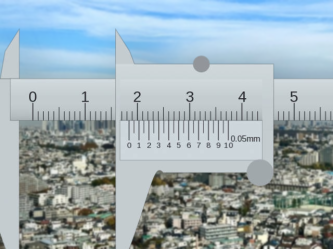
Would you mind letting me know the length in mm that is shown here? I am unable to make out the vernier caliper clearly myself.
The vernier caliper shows 18.4 mm
